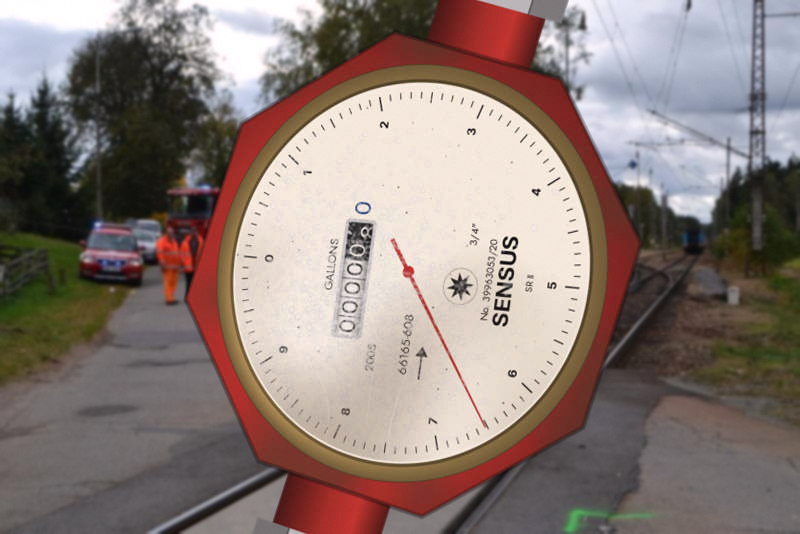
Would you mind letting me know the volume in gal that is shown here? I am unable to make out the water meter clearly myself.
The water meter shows 76.5 gal
